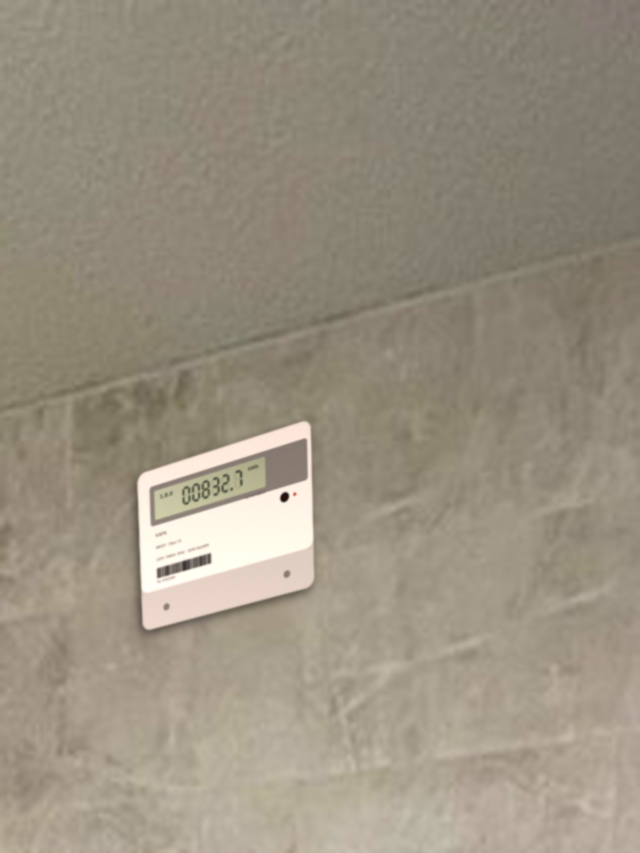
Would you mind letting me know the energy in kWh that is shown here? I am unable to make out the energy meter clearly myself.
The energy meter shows 832.7 kWh
